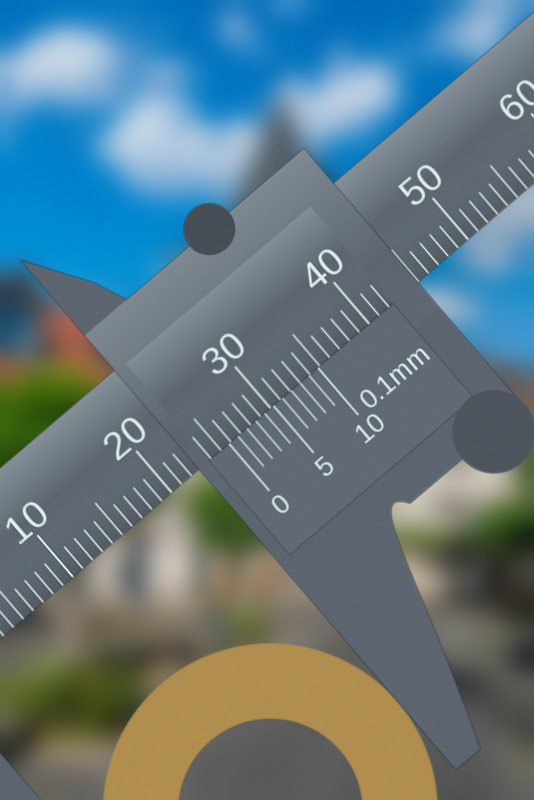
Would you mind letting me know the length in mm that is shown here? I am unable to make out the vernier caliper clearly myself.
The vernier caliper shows 25.8 mm
